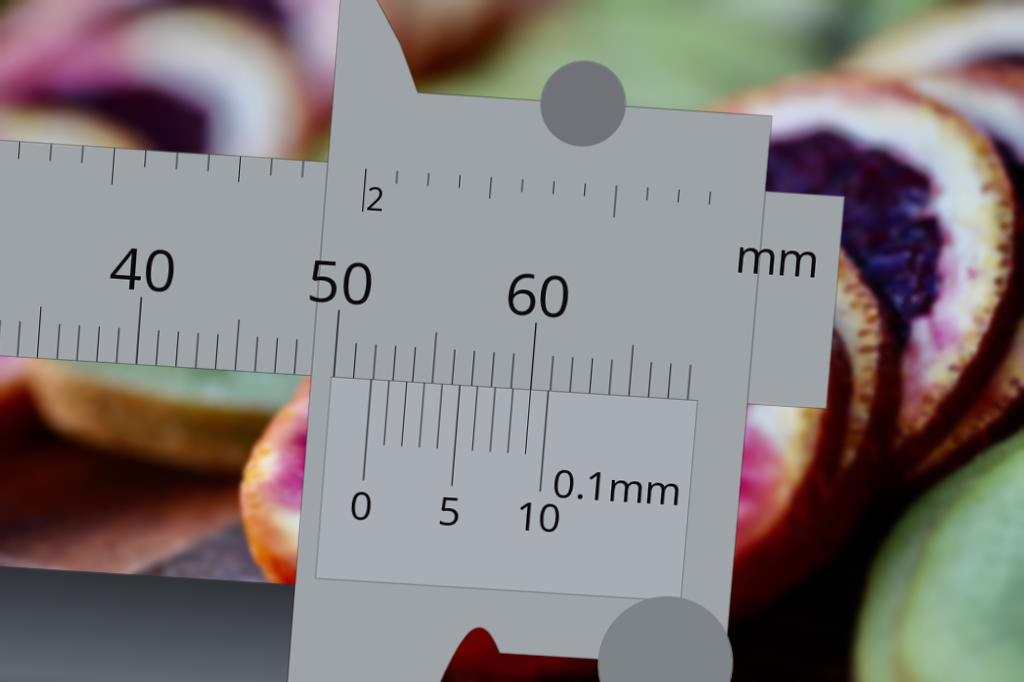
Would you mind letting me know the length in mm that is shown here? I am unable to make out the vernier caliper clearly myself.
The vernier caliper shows 51.9 mm
